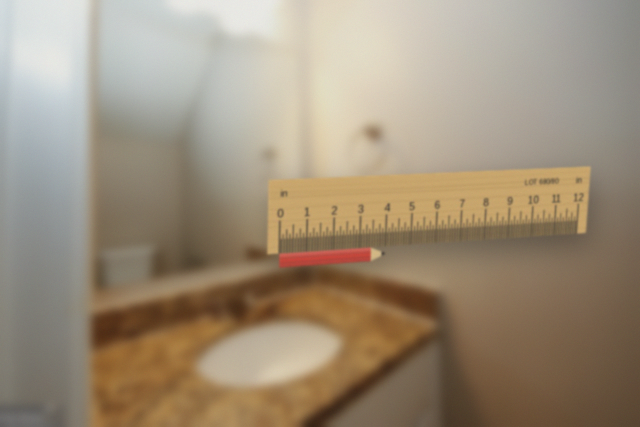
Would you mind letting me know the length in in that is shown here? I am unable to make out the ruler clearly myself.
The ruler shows 4 in
